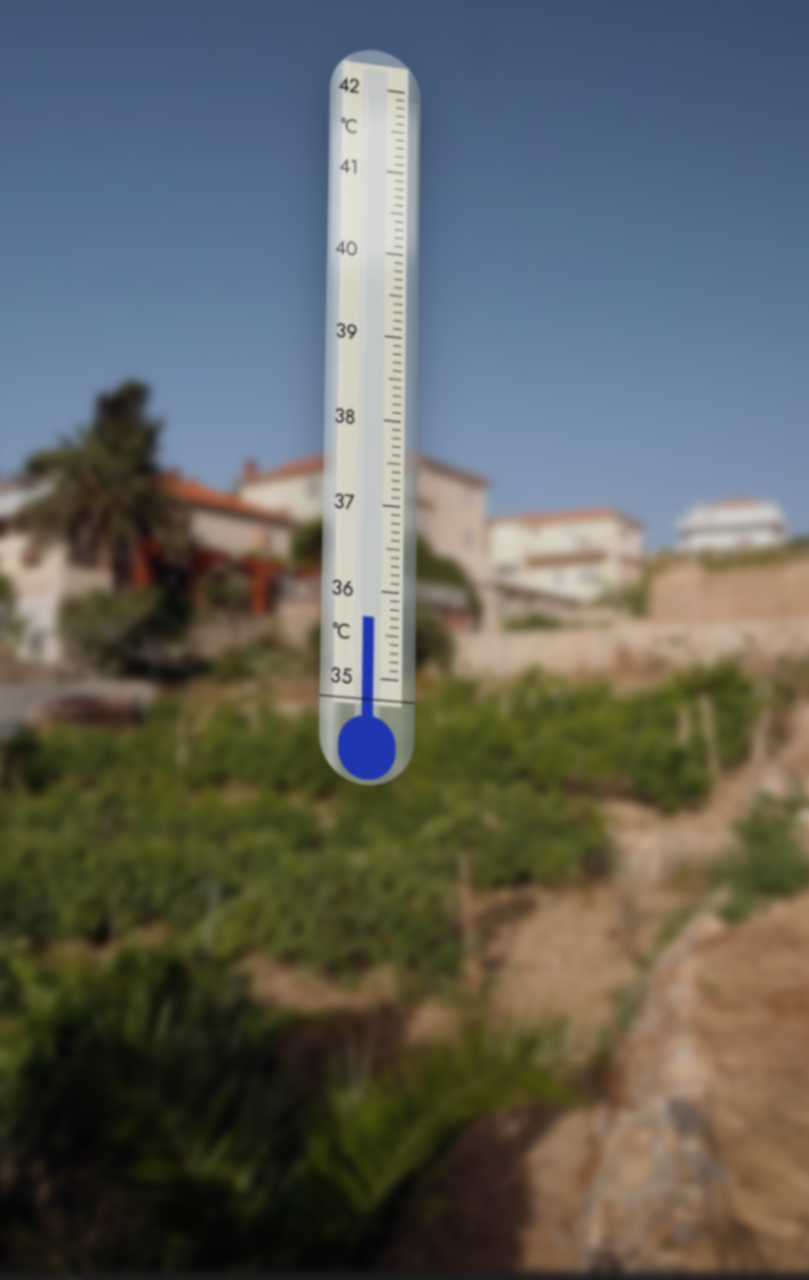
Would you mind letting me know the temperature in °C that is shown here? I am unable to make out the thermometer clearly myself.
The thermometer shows 35.7 °C
